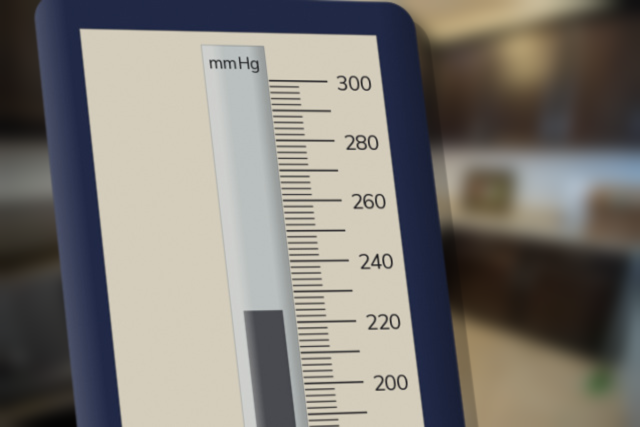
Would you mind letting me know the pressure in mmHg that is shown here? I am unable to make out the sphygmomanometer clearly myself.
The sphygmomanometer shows 224 mmHg
